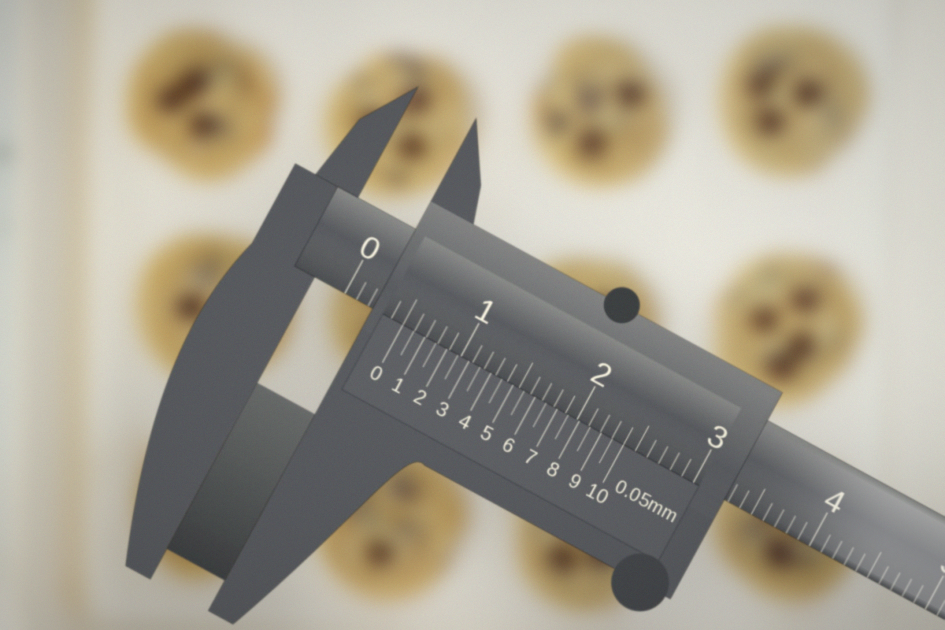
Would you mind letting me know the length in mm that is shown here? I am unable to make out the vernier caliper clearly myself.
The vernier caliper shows 5.0 mm
